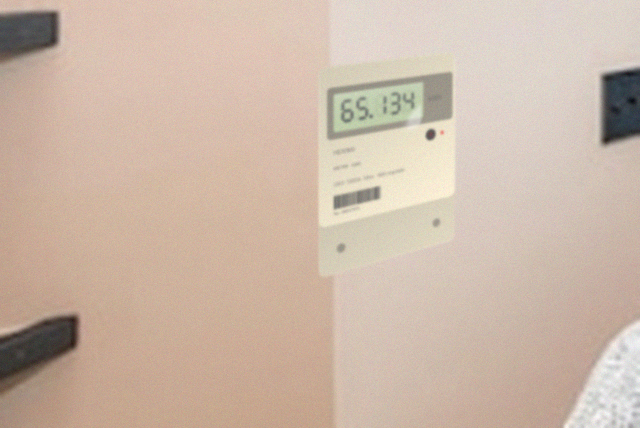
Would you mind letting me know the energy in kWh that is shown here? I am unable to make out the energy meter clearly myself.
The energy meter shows 65.134 kWh
